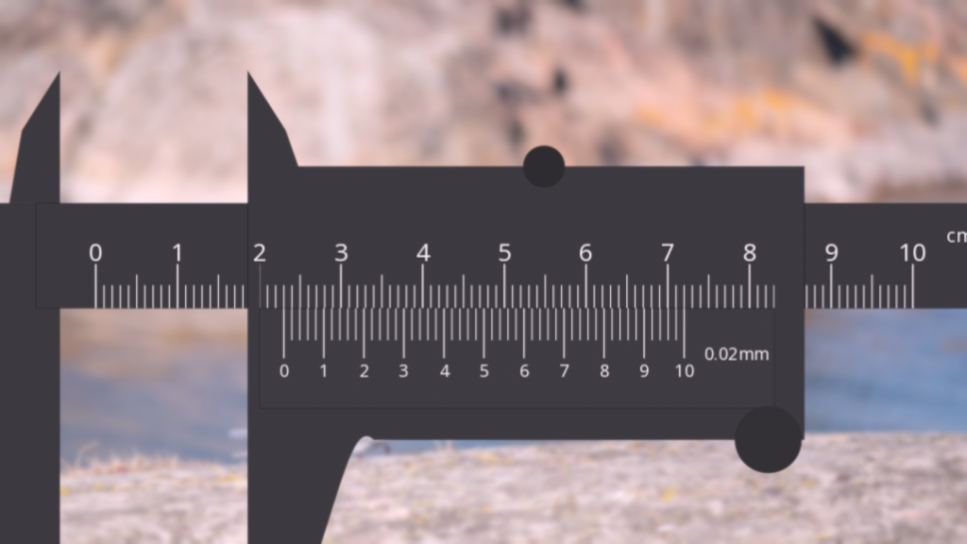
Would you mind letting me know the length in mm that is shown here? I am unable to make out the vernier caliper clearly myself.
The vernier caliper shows 23.0 mm
